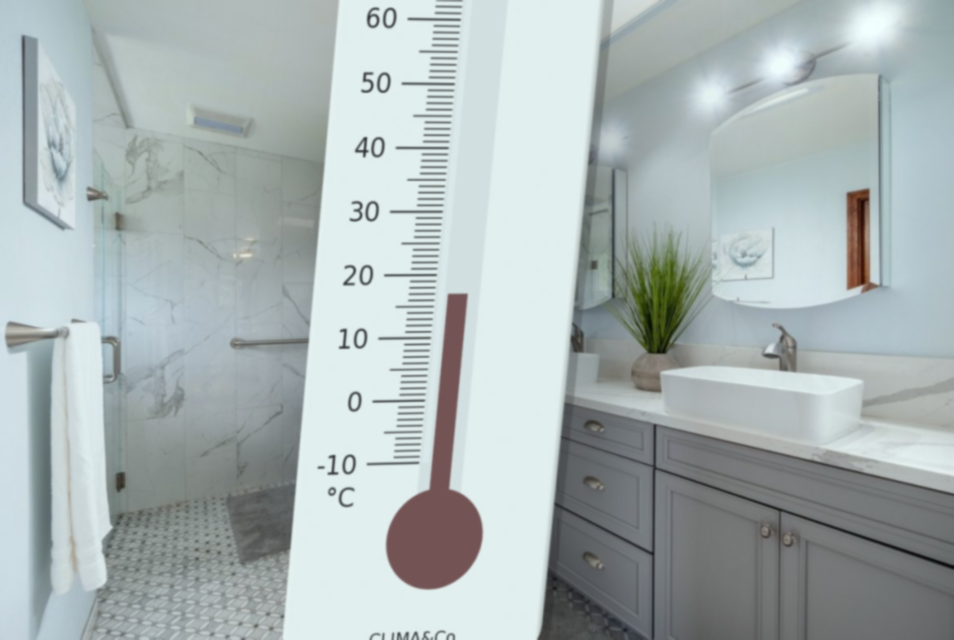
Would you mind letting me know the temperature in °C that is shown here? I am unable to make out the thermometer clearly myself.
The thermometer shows 17 °C
